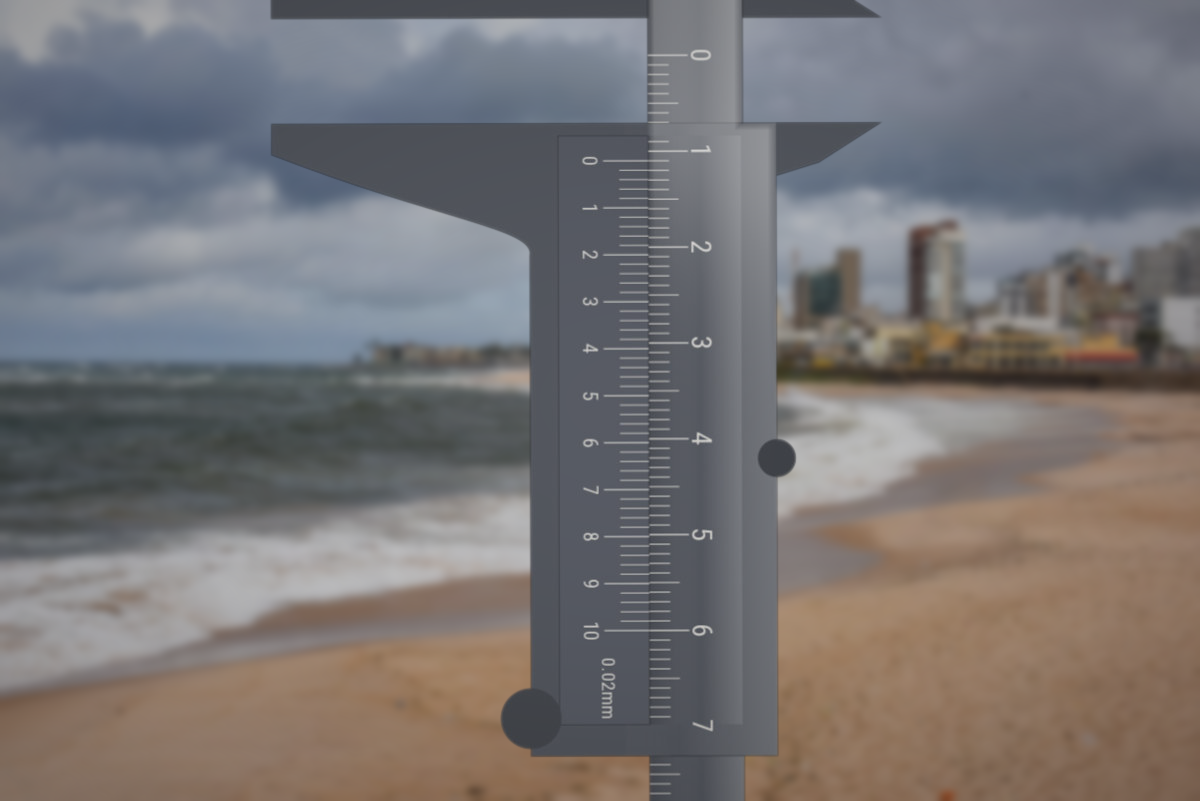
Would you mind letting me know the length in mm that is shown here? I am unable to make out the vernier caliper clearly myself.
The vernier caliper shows 11.0 mm
